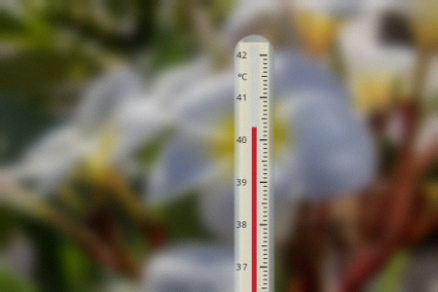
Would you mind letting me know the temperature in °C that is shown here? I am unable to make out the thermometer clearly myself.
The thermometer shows 40.3 °C
